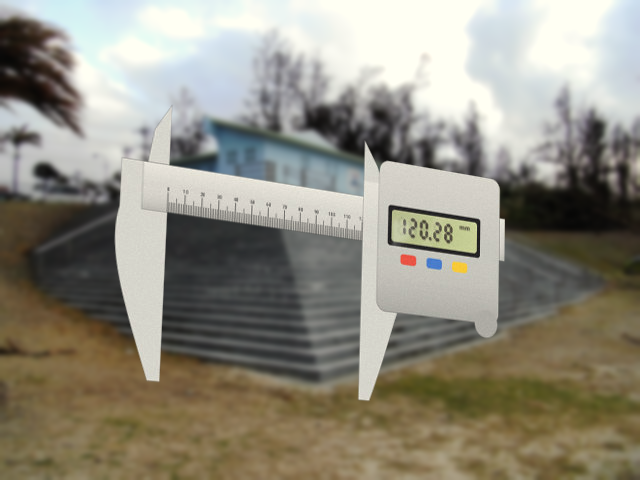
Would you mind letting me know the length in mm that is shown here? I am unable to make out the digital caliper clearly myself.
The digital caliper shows 120.28 mm
